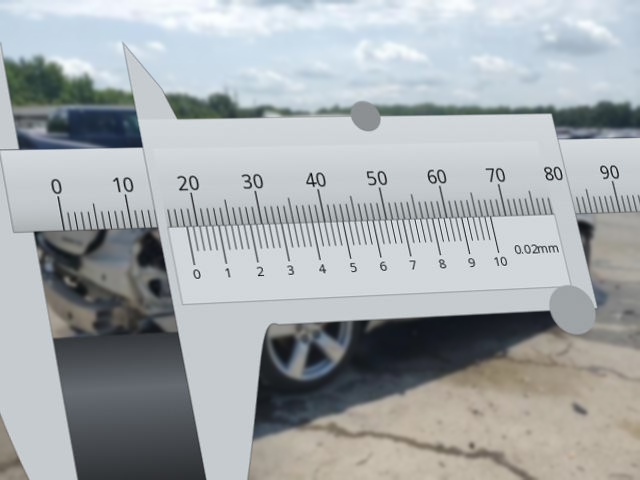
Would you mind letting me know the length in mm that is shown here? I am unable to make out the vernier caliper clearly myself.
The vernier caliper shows 18.4 mm
